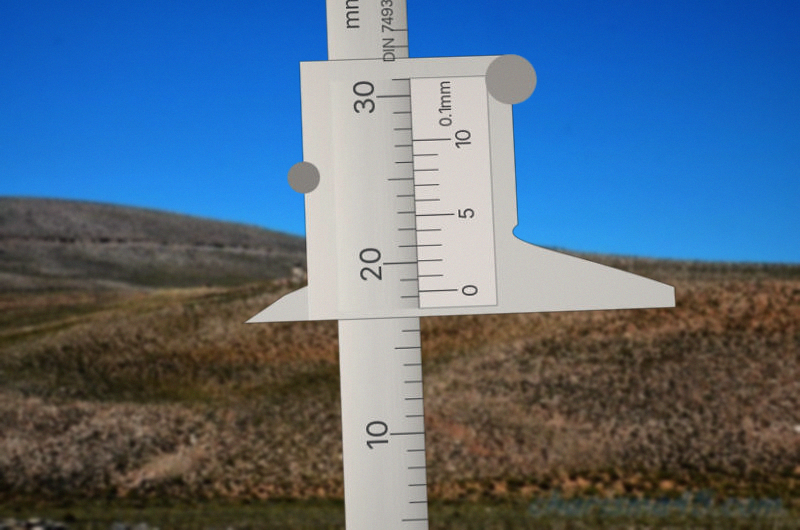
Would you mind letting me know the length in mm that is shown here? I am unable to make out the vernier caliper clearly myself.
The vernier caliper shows 18.3 mm
